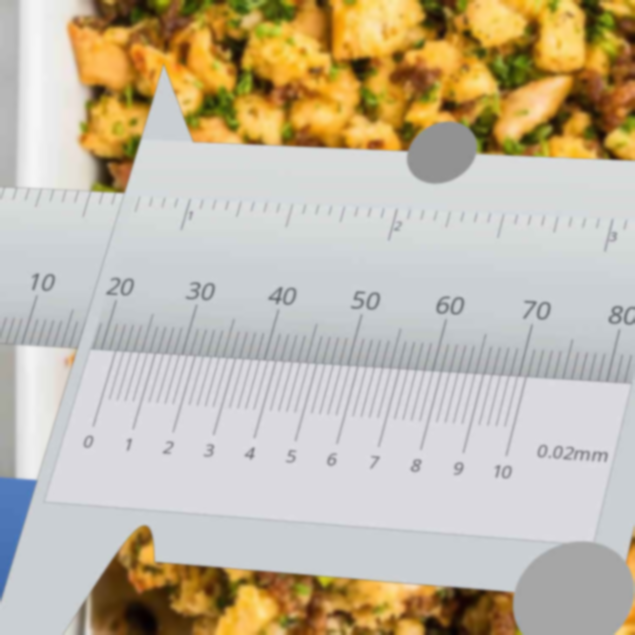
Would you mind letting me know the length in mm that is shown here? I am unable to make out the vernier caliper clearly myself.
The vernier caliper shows 21.8 mm
